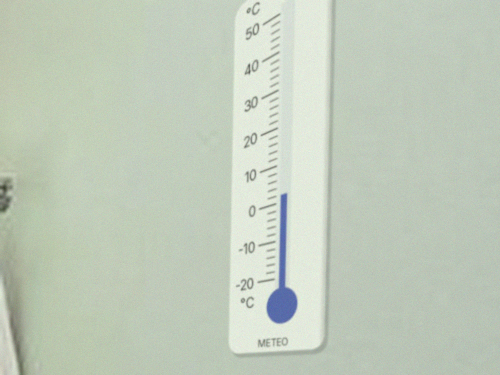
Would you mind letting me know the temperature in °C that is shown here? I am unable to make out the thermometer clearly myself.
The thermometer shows 2 °C
